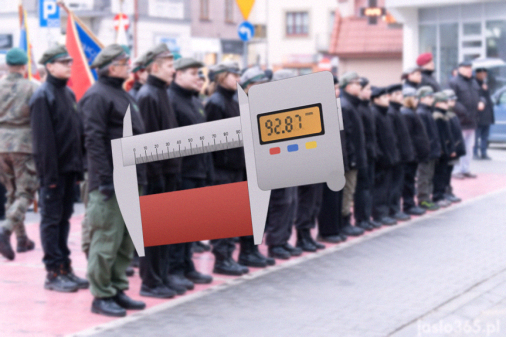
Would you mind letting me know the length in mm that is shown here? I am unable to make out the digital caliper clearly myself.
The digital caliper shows 92.87 mm
